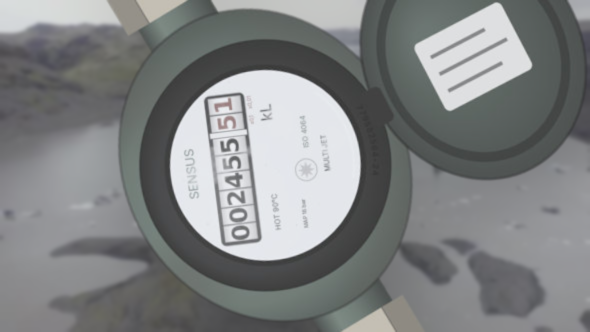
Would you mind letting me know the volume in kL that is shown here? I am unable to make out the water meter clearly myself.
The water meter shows 2455.51 kL
